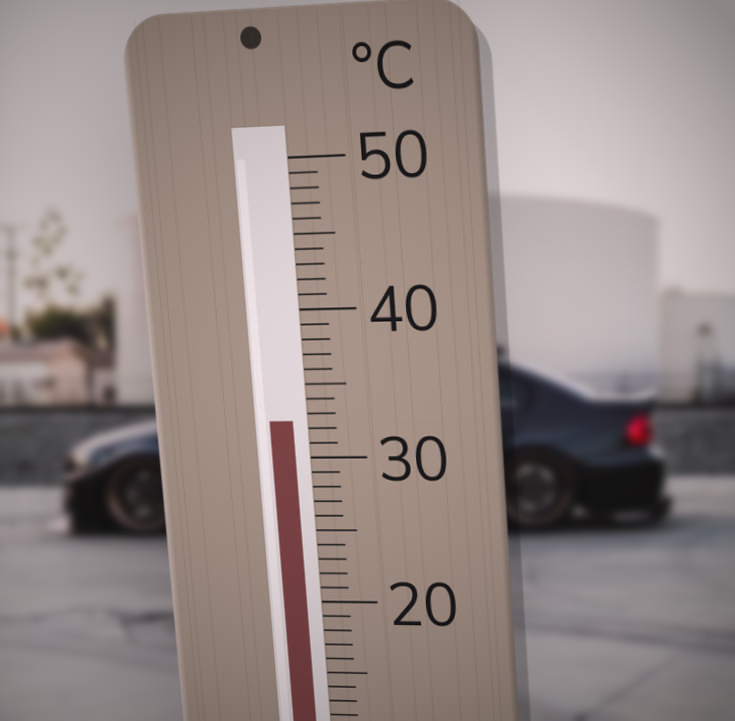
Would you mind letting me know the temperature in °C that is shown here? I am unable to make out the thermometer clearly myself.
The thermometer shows 32.5 °C
